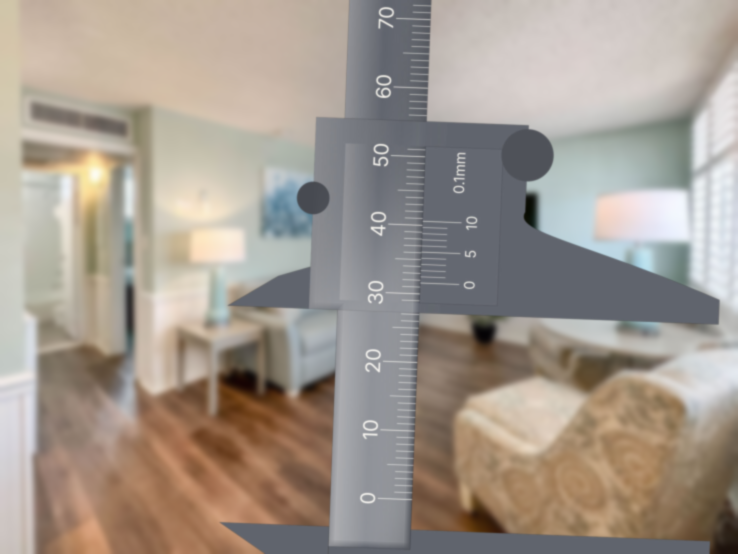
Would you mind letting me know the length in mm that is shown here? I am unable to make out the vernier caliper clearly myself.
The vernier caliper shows 31.6 mm
